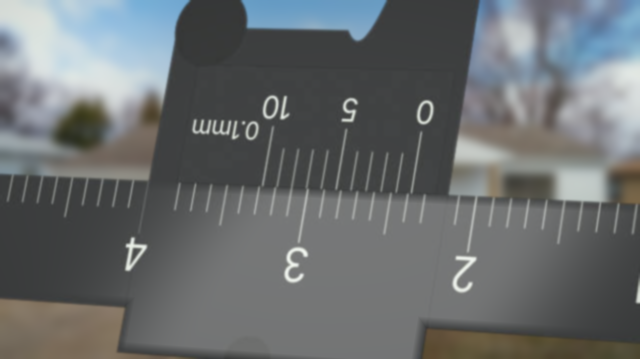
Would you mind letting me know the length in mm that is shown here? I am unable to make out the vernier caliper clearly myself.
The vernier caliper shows 23.8 mm
